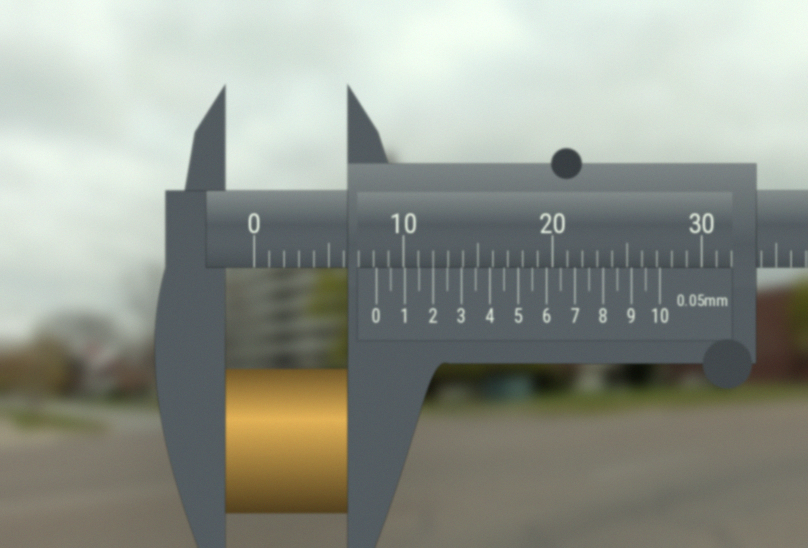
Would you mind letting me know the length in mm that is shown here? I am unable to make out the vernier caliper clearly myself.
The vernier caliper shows 8.2 mm
